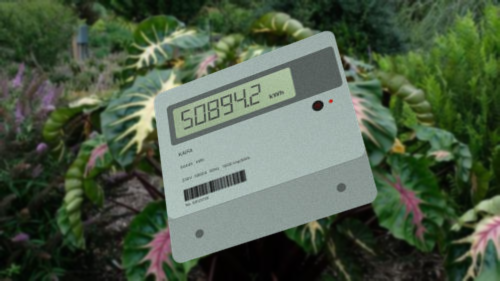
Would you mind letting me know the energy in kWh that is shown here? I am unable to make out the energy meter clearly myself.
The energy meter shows 50894.2 kWh
